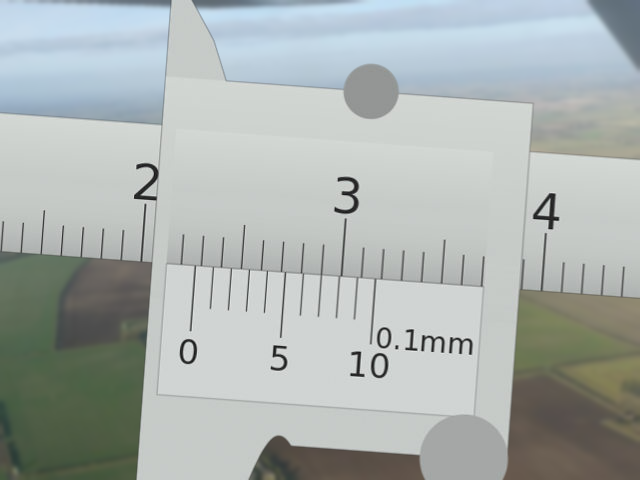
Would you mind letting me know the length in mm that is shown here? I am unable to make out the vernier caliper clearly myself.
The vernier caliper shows 22.7 mm
